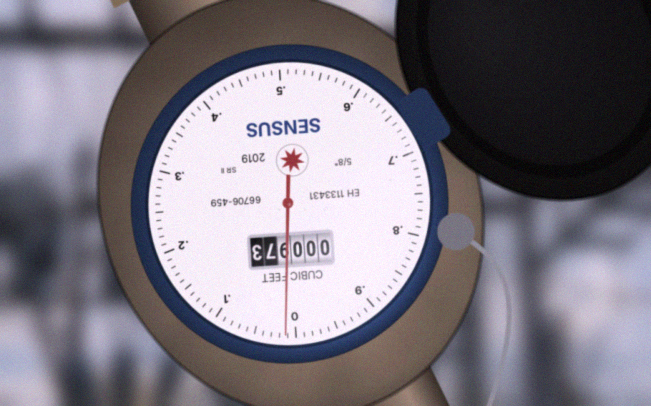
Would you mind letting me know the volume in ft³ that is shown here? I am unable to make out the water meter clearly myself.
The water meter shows 973.01 ft³
